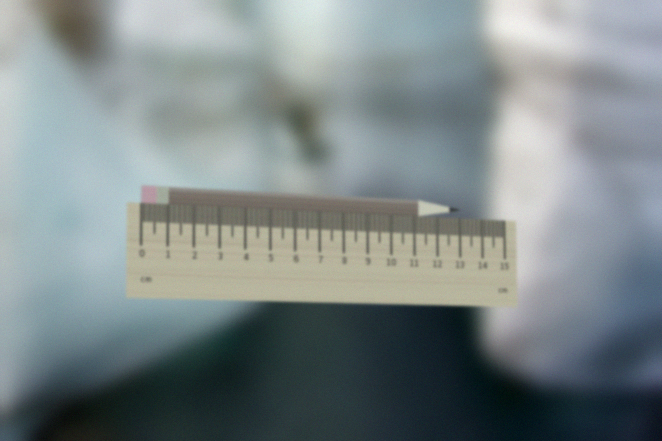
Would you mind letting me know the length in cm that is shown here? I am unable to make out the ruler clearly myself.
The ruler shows 13 cm
